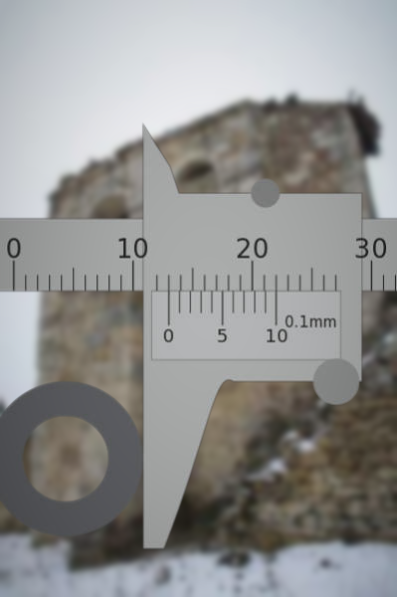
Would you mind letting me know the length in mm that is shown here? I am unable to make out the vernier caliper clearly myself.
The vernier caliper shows 13.0 mm
